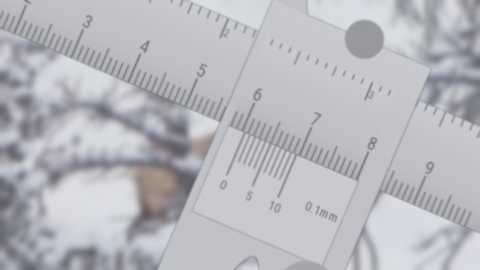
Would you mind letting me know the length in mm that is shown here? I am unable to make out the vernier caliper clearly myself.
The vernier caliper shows 60.5 mm
